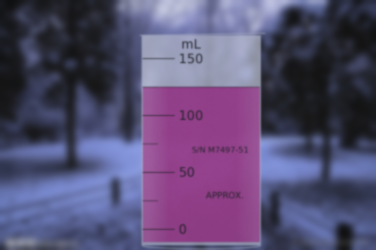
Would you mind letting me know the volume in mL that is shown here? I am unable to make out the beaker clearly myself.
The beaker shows 125 mL
